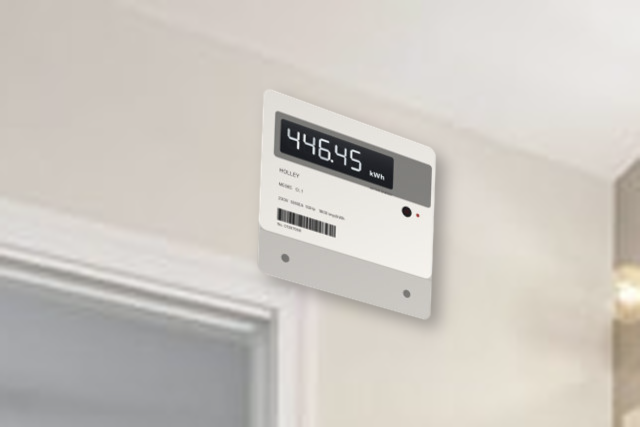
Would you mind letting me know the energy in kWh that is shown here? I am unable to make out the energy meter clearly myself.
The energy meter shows 446.45 kWh
